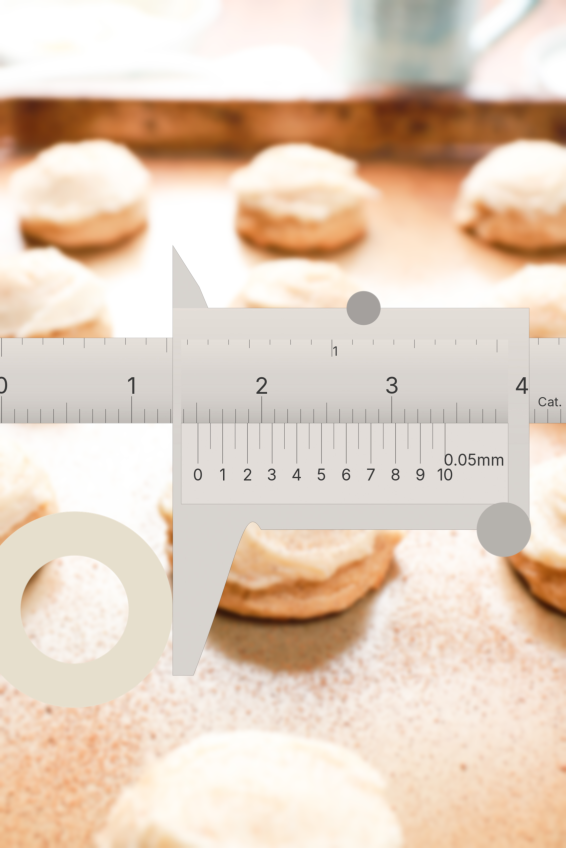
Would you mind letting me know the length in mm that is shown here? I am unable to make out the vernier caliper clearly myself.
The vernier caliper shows 15.1 mm
